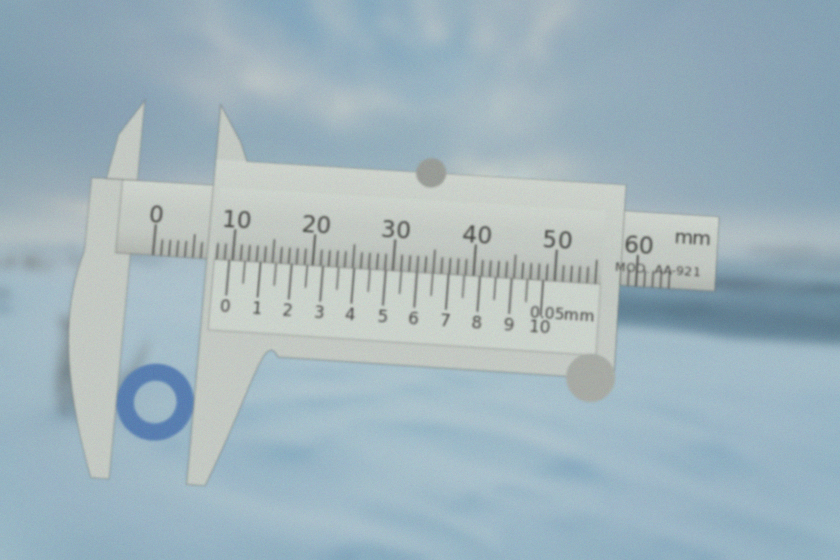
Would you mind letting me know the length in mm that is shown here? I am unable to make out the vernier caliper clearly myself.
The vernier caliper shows 9.6 mm
